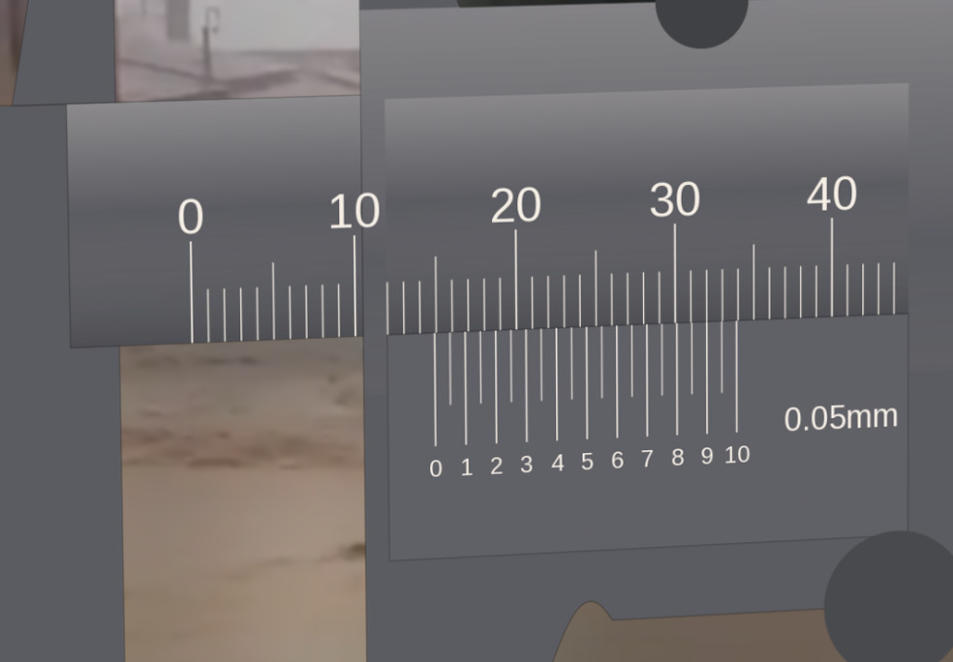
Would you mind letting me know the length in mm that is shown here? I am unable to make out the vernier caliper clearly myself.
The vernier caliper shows 14.9 mm
